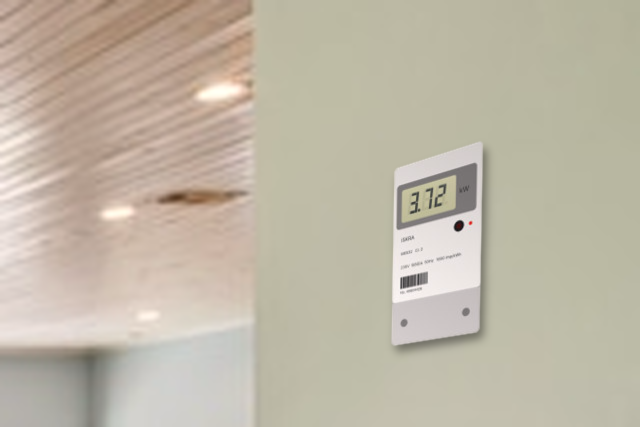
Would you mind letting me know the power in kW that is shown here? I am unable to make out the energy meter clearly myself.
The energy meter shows 3.72 kW
